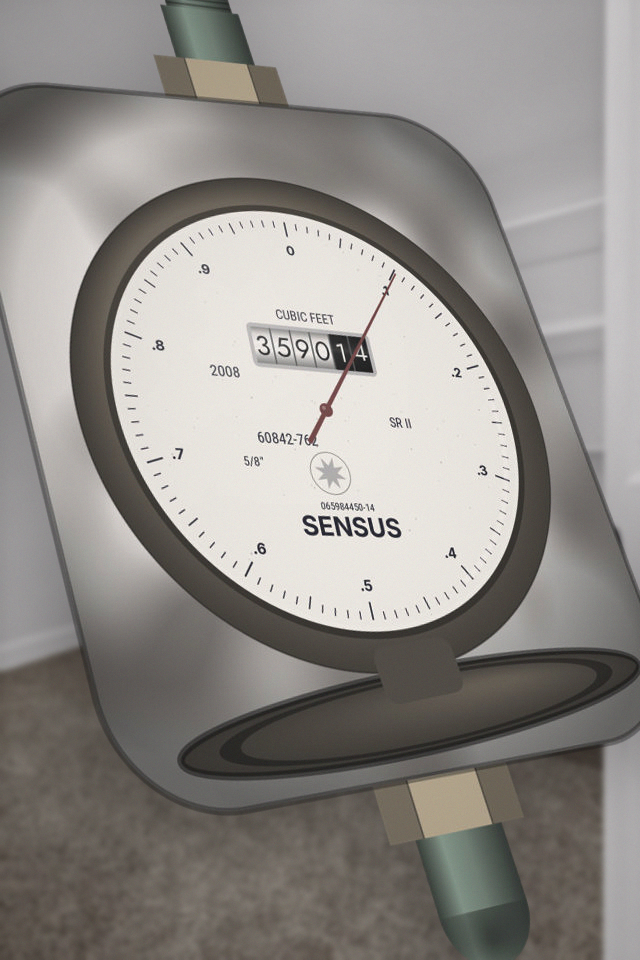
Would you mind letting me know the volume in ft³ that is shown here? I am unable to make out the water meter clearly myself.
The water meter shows 359014.10 ft³
